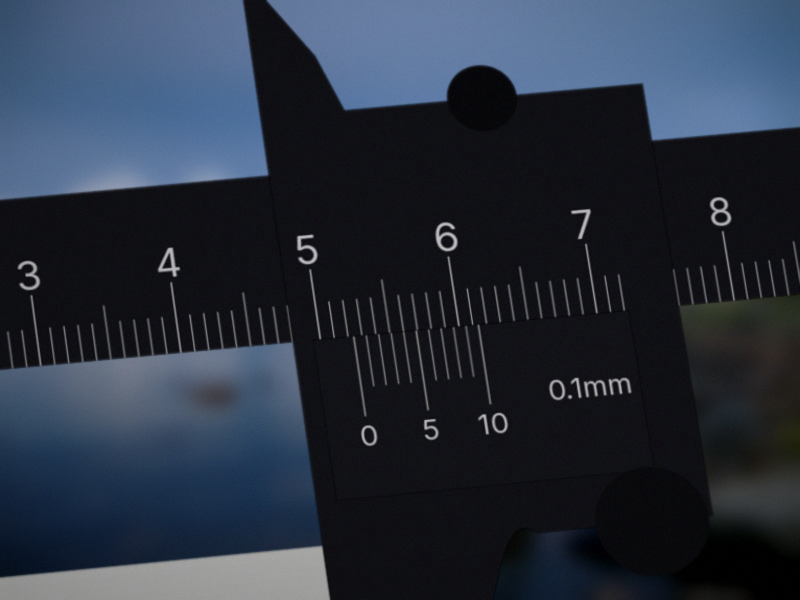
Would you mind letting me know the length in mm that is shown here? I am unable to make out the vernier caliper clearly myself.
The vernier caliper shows 52.4 mm
